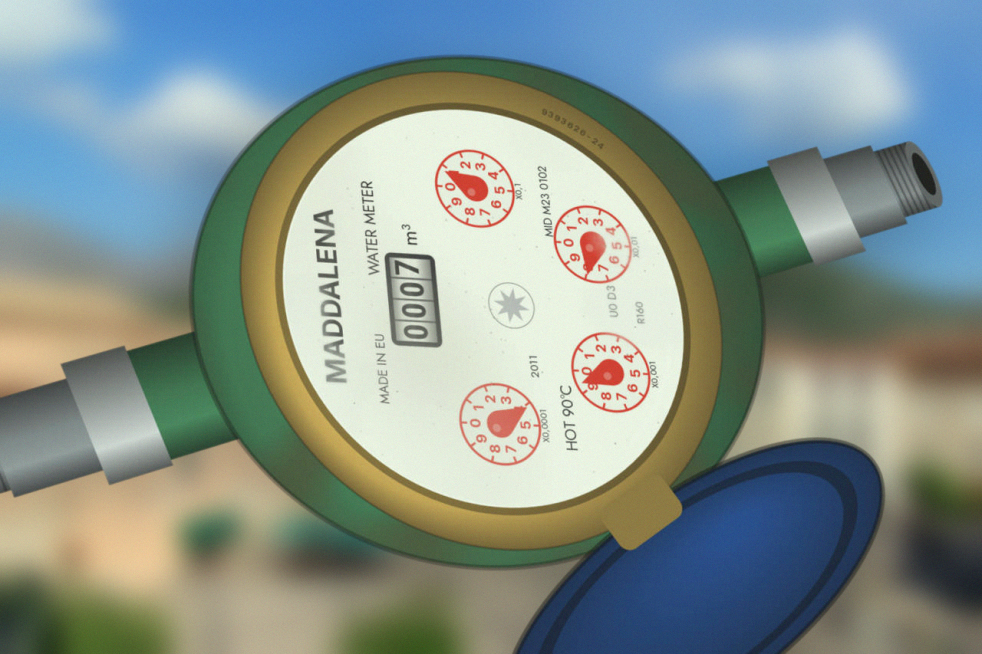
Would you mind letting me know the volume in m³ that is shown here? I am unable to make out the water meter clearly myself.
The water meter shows 7.0794 m³
